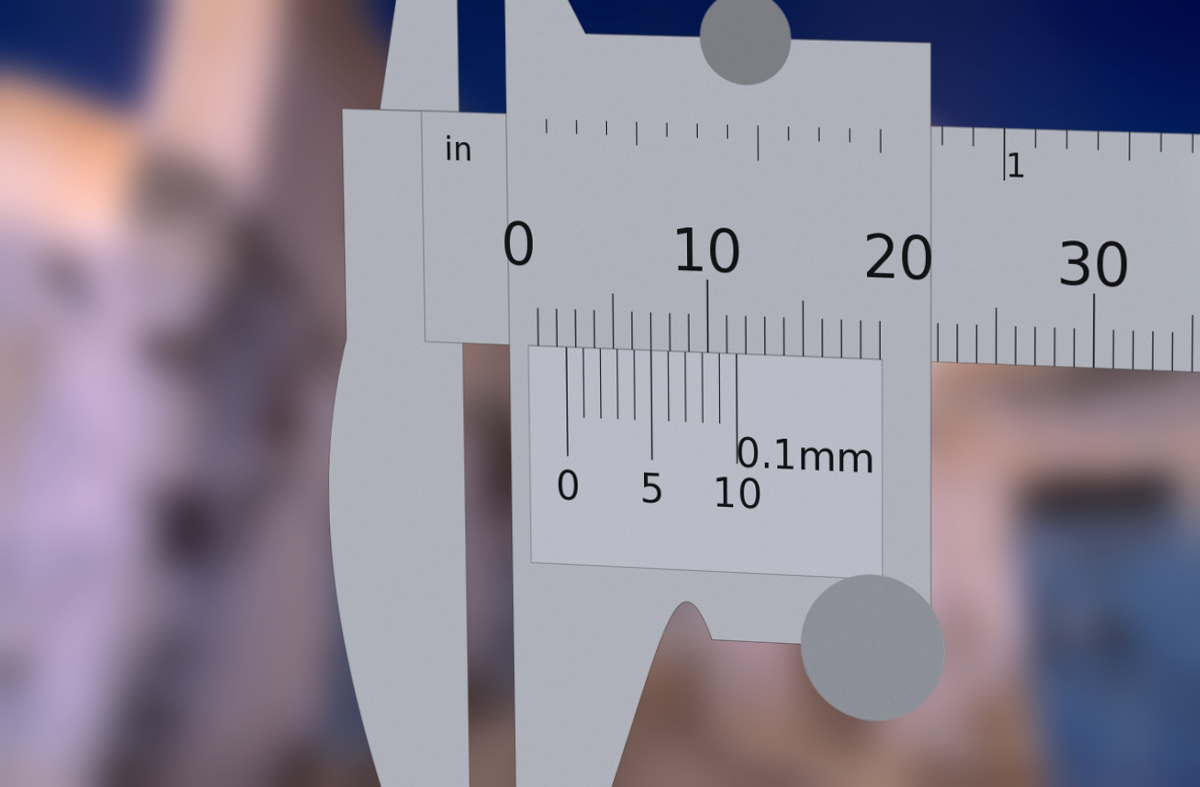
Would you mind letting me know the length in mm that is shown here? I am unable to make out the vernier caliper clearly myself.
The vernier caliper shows 2.5 mm
